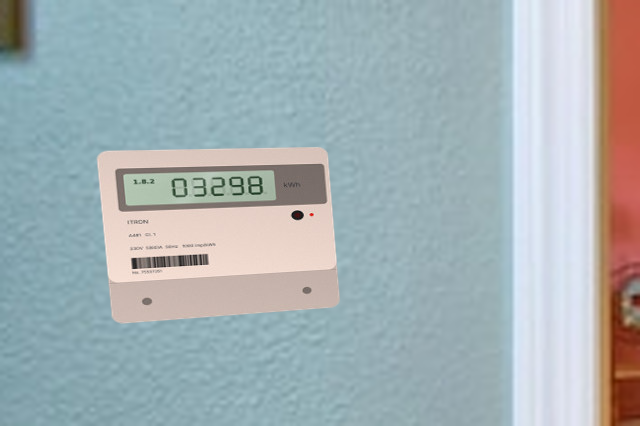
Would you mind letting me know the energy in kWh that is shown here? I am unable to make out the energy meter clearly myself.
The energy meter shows 3298 kWh
